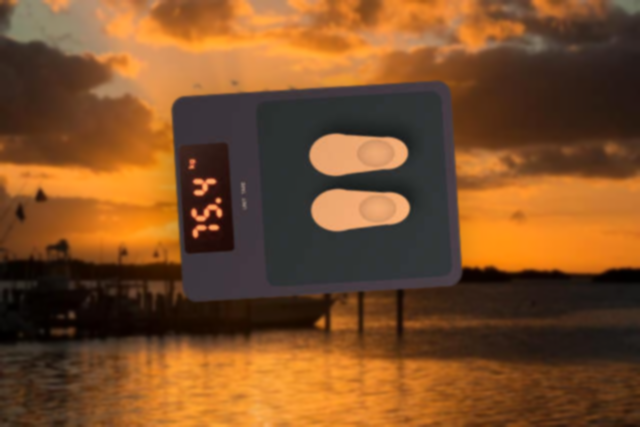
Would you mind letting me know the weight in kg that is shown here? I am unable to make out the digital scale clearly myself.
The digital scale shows 75.4 kg
